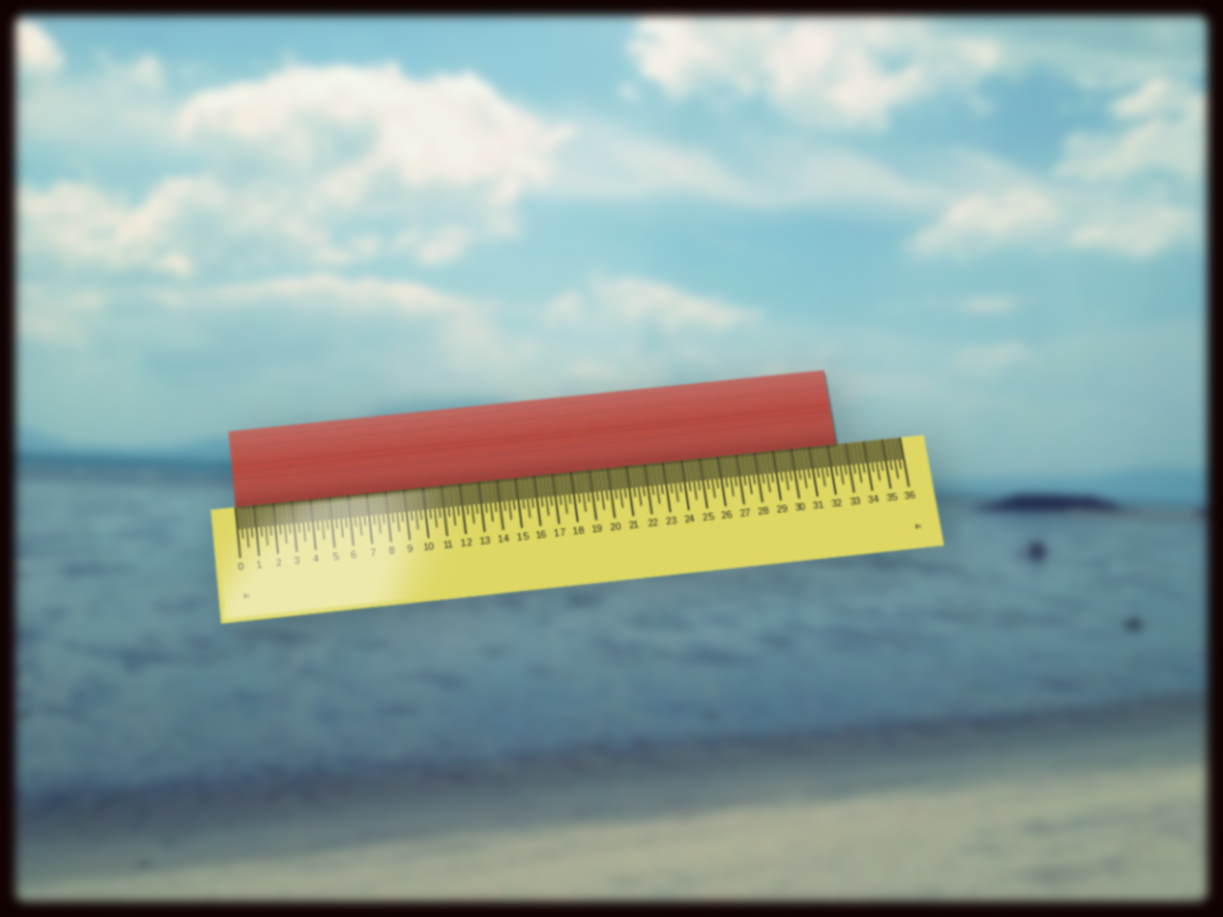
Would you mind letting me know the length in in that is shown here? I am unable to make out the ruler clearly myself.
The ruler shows 32.5 in
